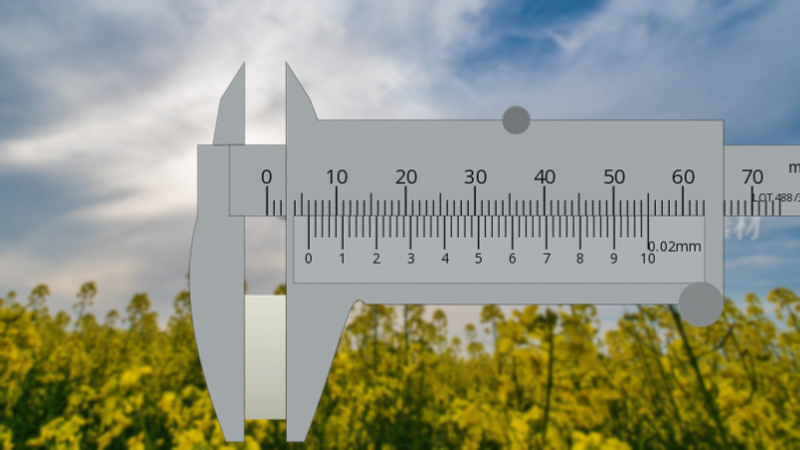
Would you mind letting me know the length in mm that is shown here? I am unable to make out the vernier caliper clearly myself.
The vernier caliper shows 6.0 mm
